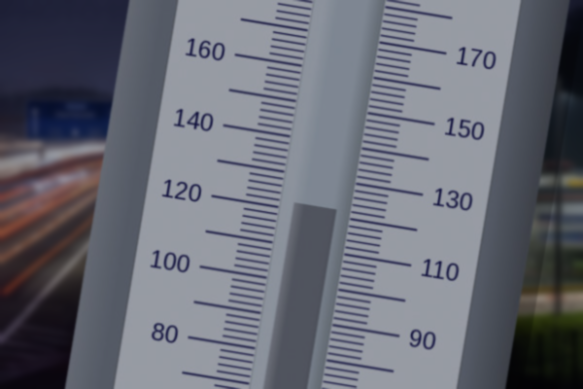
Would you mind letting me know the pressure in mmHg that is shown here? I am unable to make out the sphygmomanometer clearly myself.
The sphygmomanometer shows 122 mmHg
